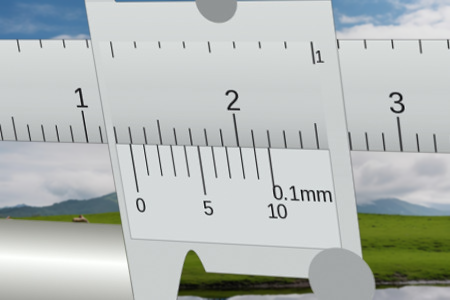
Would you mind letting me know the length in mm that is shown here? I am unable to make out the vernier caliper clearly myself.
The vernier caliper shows 12.9 mm
